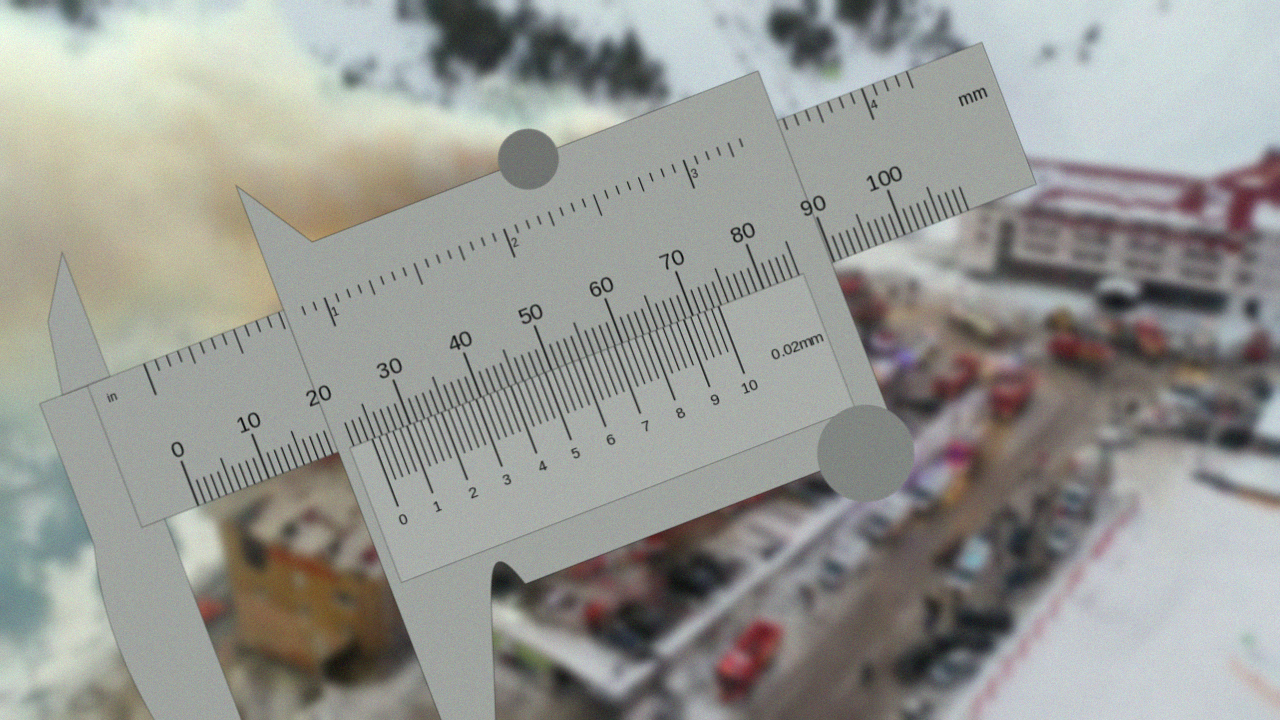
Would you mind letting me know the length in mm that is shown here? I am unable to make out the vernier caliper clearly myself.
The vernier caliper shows 24.6 mm
